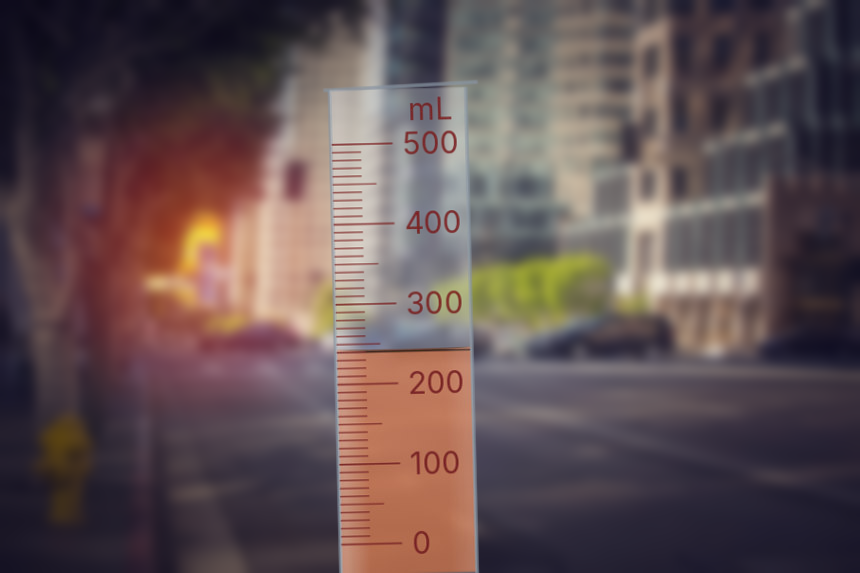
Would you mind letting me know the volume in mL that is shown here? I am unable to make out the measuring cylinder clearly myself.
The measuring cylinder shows 240 mL
